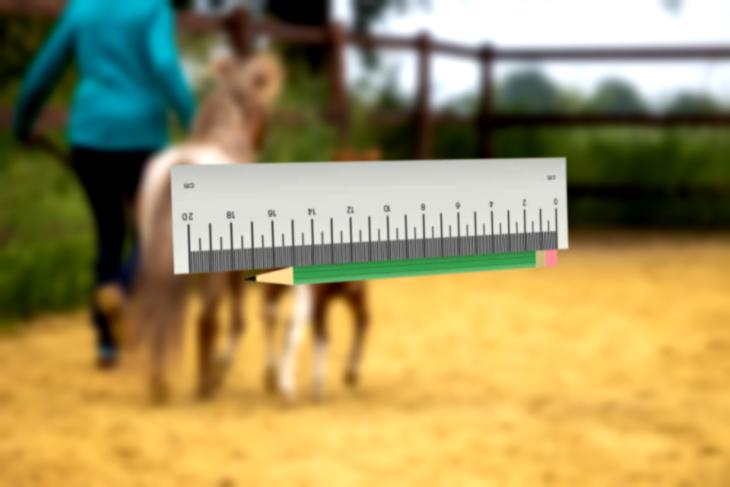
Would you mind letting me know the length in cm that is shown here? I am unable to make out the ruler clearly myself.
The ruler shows 17.5 cm
